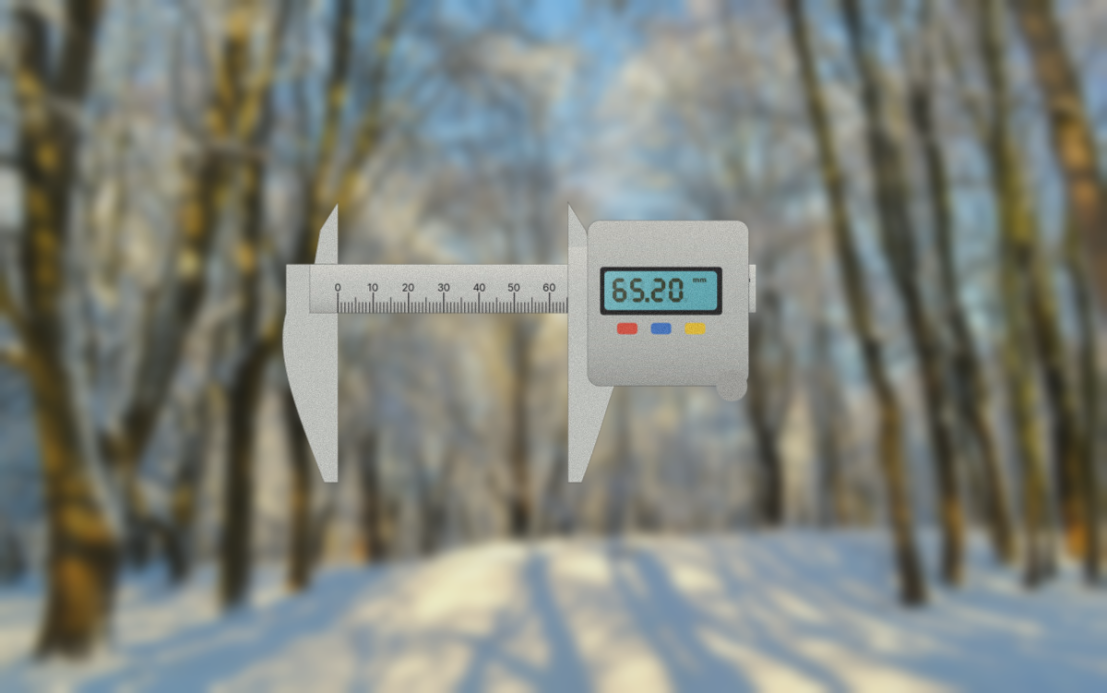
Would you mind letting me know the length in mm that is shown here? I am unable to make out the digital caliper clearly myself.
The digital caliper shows 65.20 mm
